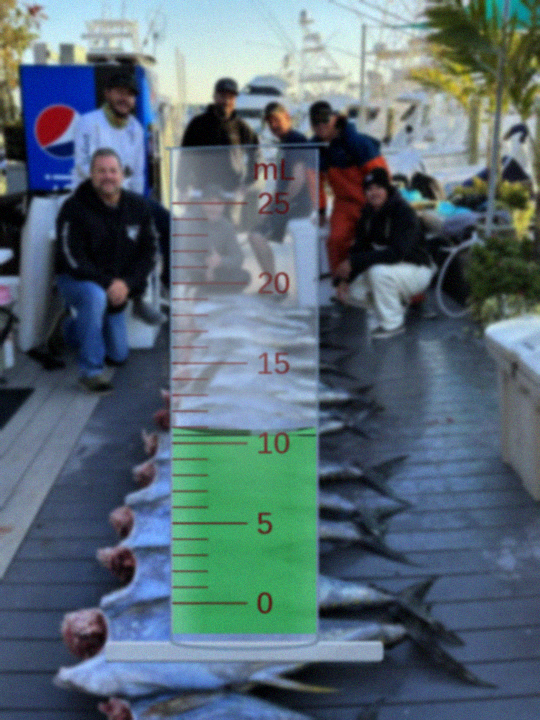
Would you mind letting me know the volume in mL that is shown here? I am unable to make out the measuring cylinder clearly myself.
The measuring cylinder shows 10.5 mL
